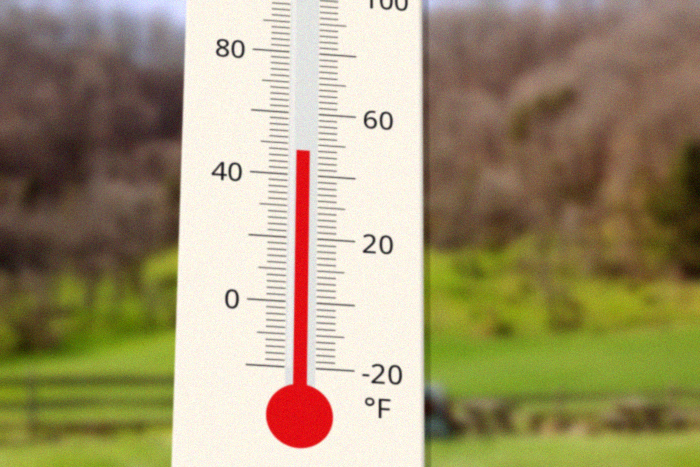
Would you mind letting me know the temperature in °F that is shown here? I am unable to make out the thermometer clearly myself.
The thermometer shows 48 °F
